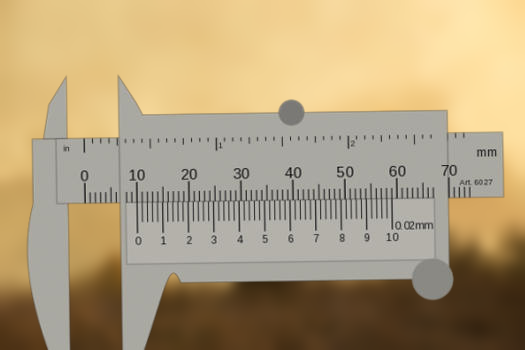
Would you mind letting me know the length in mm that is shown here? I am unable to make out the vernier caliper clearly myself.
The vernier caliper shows 10.0 mm
